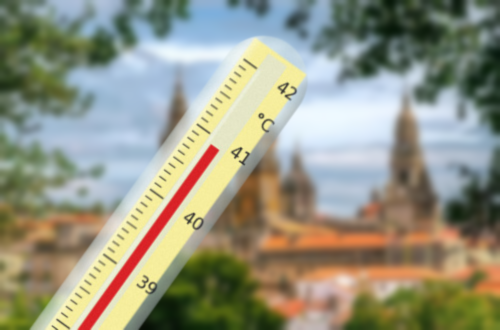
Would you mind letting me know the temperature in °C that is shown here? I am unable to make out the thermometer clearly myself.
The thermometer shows 40.9 °C
